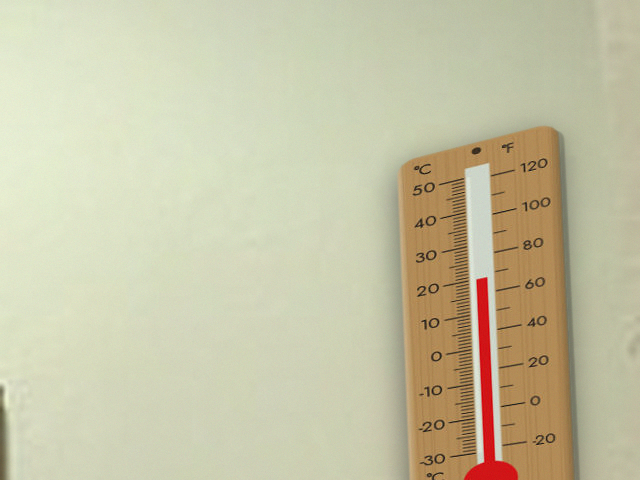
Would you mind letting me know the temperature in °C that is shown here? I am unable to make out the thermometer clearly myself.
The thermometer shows 20 °C
